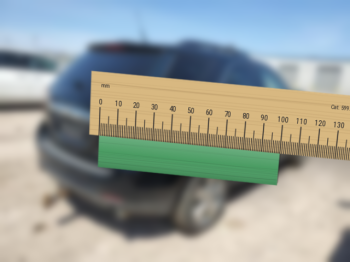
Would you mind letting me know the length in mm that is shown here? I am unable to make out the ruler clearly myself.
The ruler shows 100 mm
